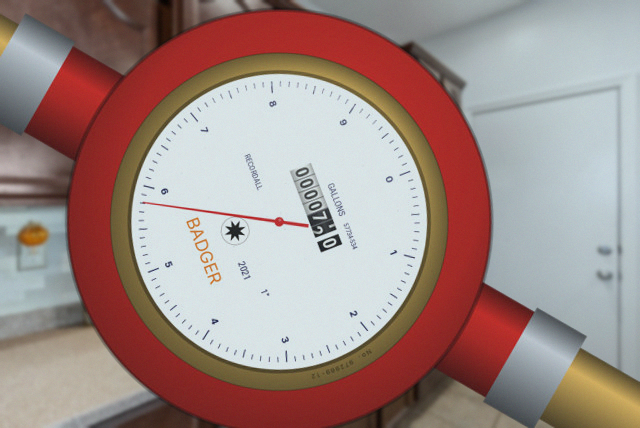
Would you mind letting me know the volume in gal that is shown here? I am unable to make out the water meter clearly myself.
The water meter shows 715.8 gal
